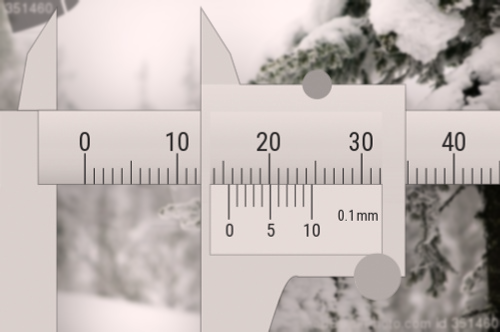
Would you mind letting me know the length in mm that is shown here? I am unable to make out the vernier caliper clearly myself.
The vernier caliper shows 15.6 mm
